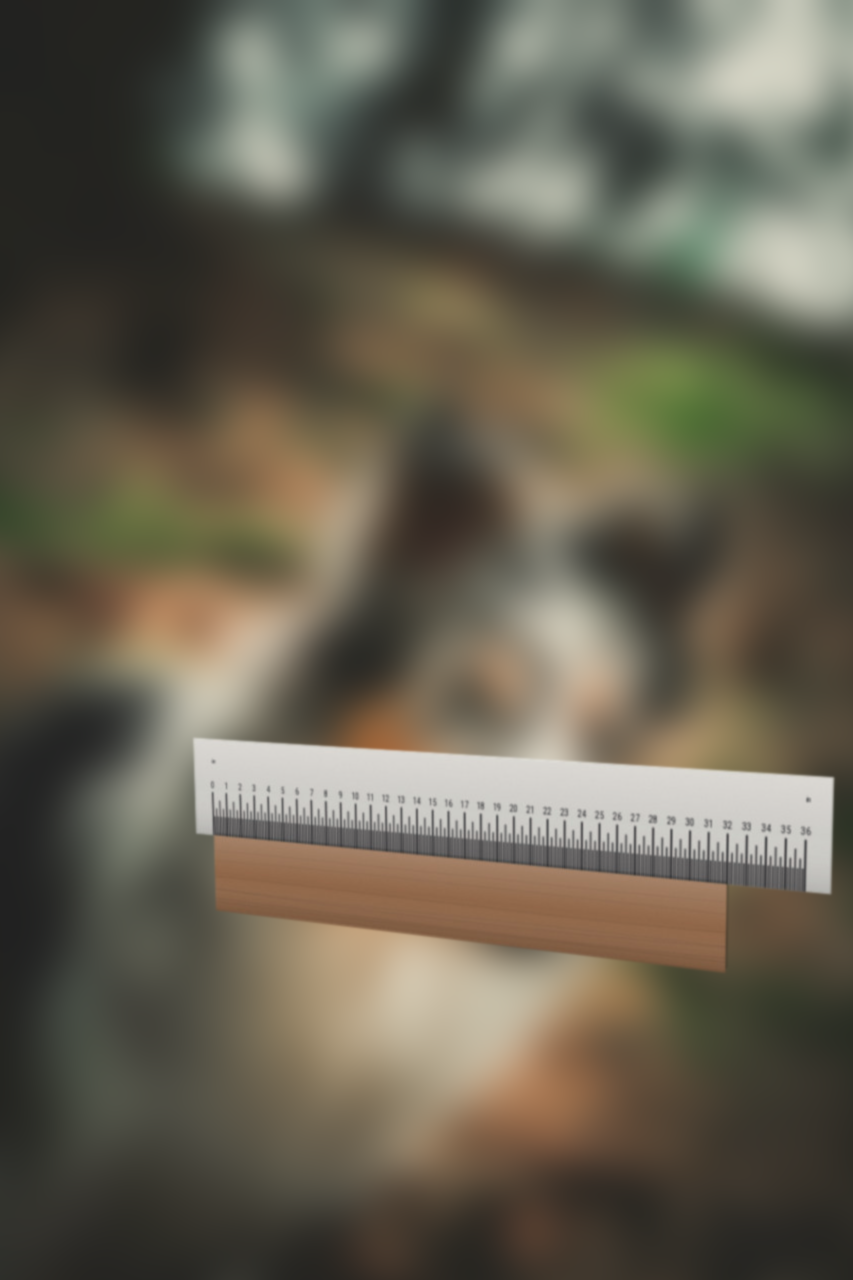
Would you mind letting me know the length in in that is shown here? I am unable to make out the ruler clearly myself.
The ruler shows 32 in
